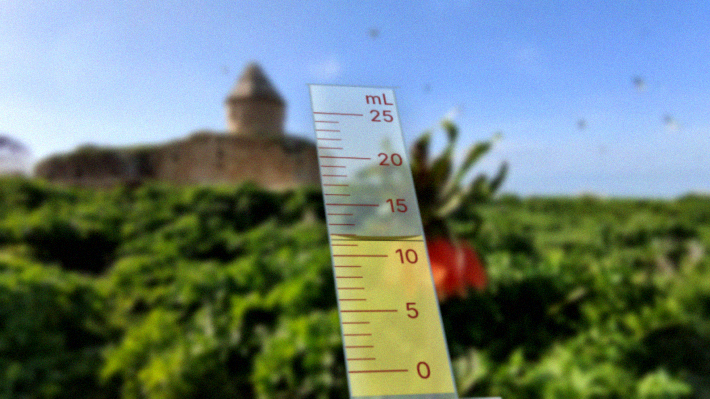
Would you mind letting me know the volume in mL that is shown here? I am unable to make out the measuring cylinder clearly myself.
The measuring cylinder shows 11.5 mL
